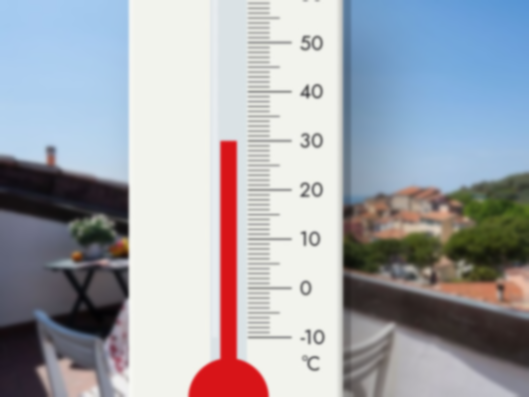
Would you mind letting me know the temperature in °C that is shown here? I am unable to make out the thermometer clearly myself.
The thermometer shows 30 °C
